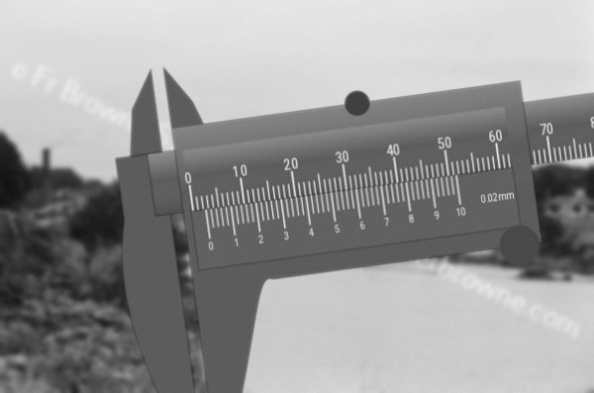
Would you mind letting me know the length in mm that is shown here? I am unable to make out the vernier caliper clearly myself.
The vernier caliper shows 2.5 mm
